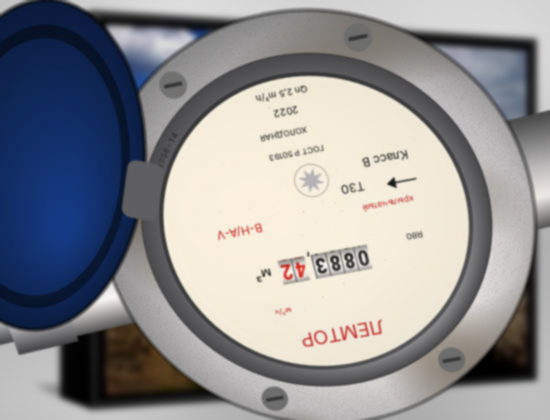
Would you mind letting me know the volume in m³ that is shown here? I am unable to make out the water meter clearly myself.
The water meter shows 883.42 m³
